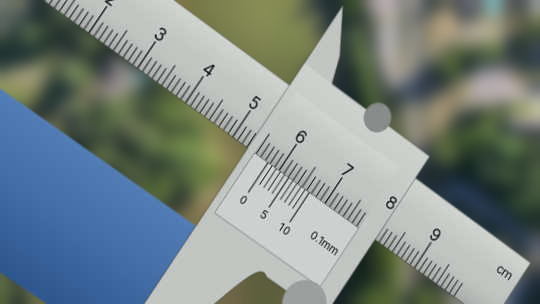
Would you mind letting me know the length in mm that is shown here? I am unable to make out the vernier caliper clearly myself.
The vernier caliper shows 57.6 mm
